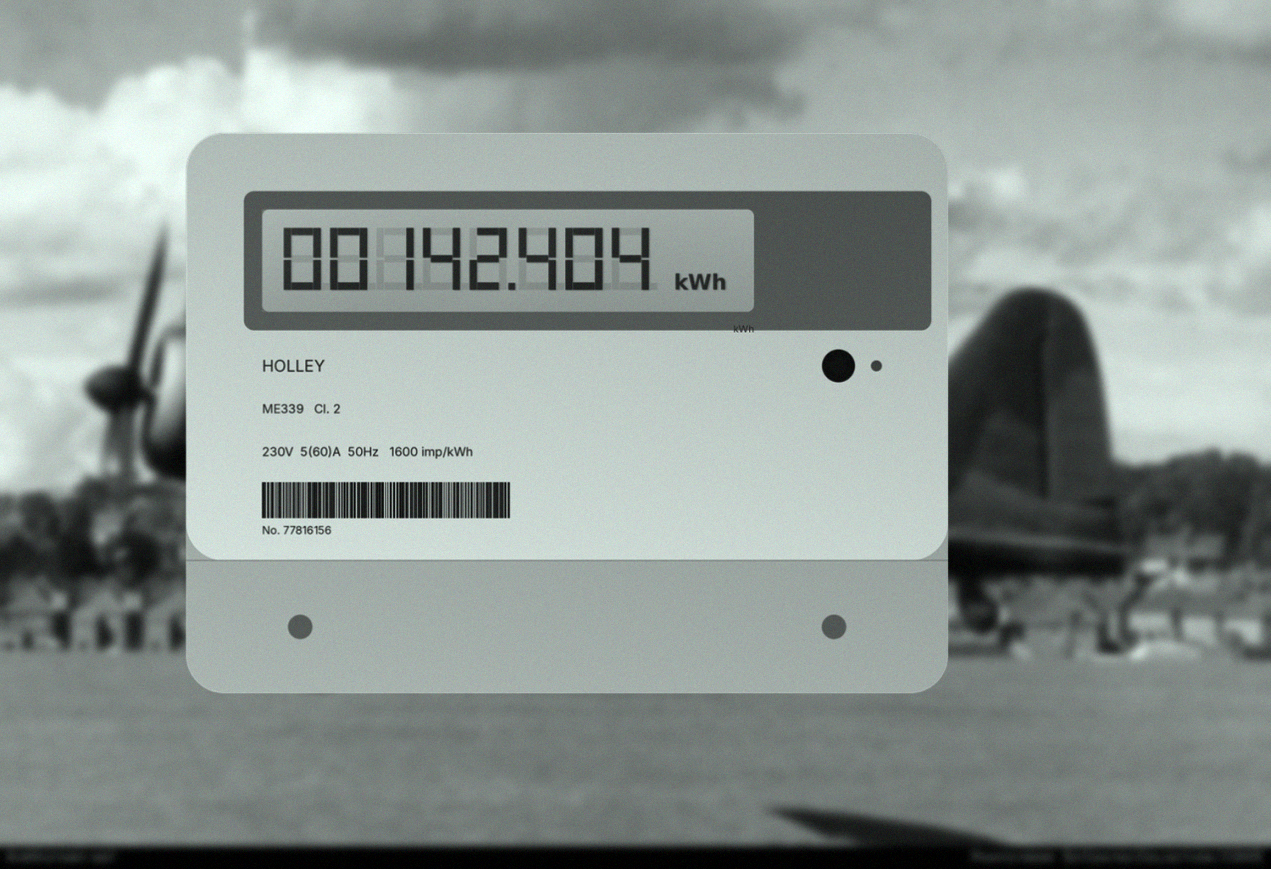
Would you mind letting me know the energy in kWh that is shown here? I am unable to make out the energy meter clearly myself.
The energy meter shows 142.404 kWh
